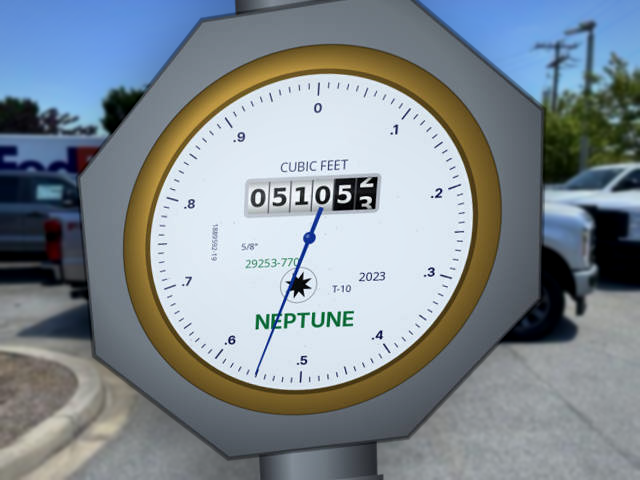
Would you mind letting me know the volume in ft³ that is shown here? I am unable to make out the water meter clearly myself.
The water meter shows 51052.55 ft³
